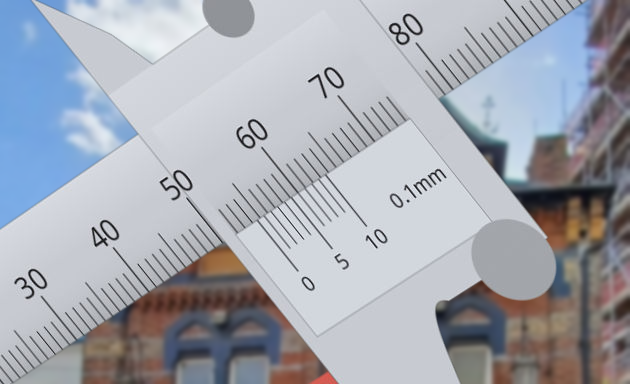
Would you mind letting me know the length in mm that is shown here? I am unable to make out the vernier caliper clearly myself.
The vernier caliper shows 54.6 mm
